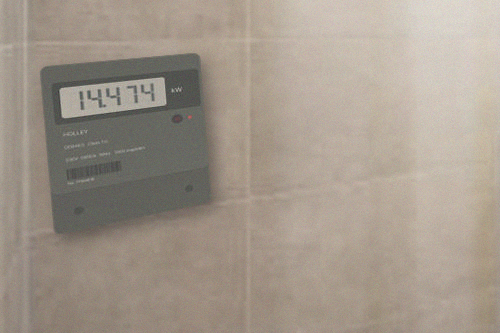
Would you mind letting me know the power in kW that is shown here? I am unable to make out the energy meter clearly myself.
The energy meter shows 14.474 kW
